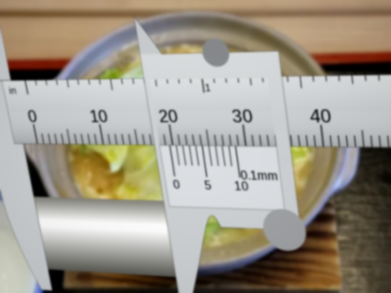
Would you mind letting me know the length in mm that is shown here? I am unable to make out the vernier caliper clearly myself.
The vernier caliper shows 19.6 mm
